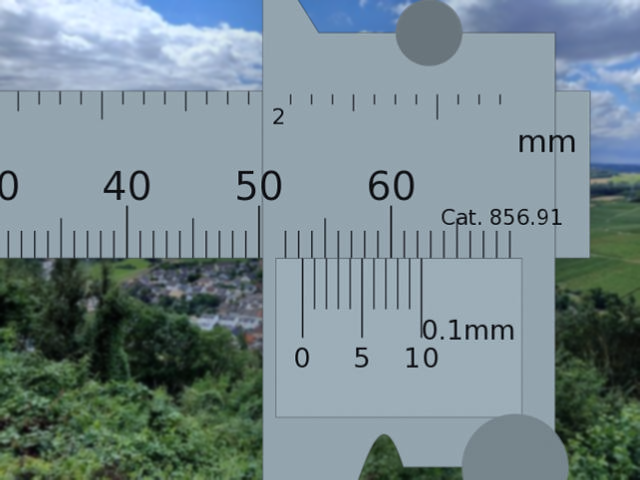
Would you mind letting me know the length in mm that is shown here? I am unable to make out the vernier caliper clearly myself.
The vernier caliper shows 53.3 mm
